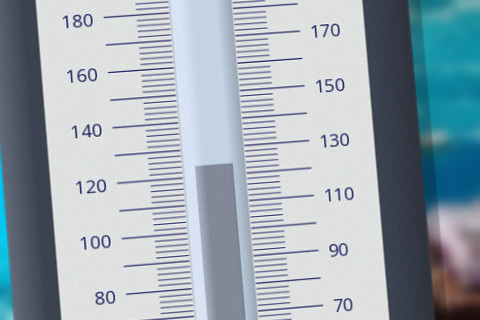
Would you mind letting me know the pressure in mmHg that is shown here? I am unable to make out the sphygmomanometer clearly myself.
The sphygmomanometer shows 124 mmHg
